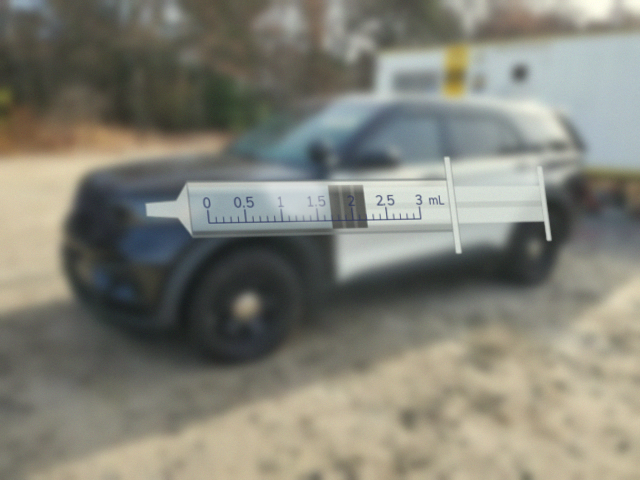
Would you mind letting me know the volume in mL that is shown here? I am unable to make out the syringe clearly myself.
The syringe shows 1.7 mL
